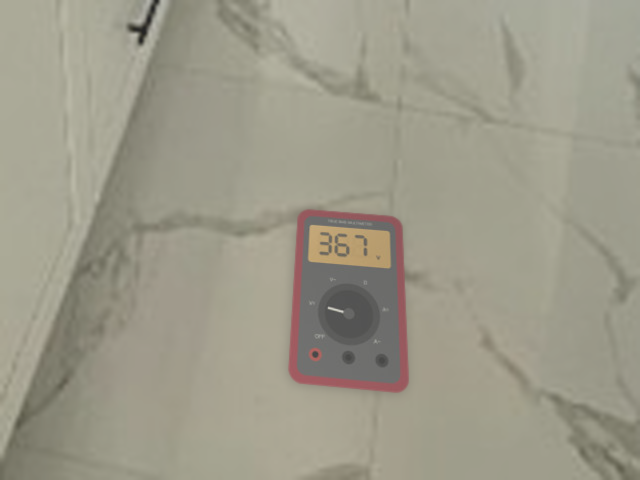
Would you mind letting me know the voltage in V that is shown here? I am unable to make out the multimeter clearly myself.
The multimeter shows 367 V
